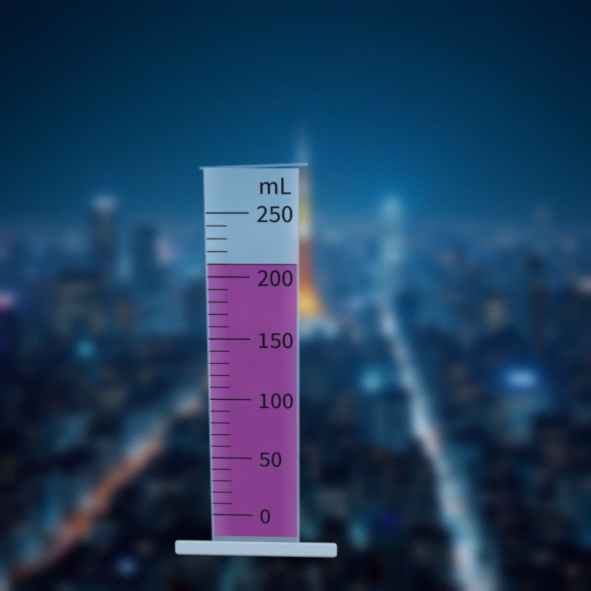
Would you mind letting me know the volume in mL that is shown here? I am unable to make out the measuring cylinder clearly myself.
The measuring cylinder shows 210 mL
